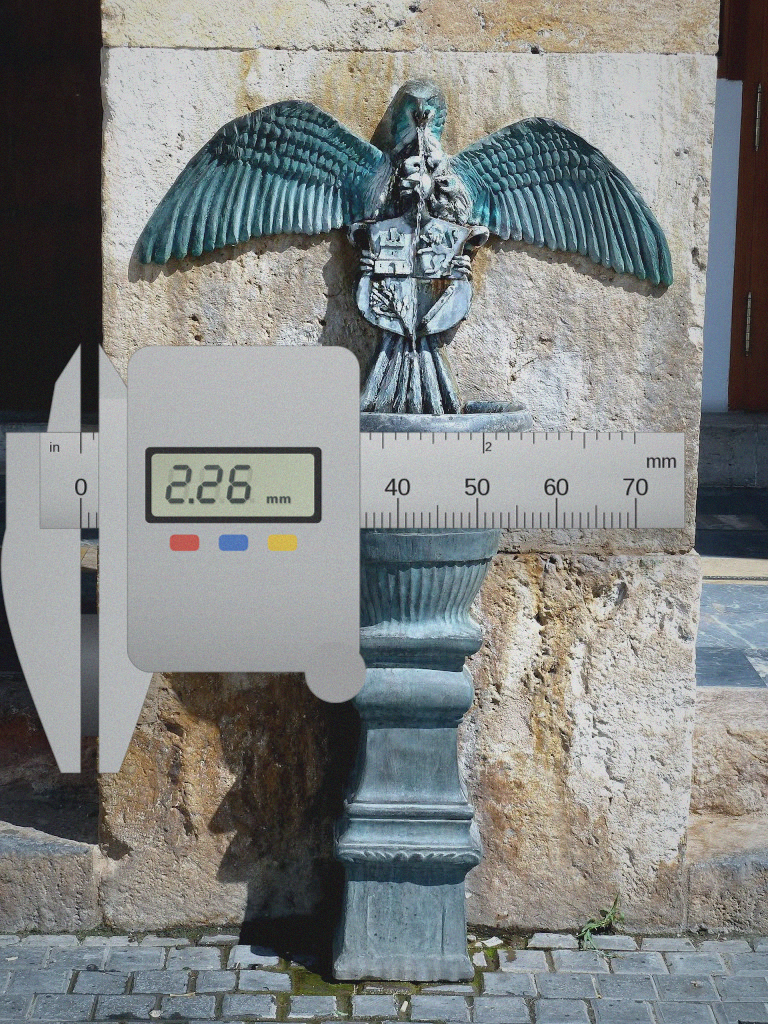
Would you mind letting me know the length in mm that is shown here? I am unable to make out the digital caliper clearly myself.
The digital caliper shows 2.26 mm
